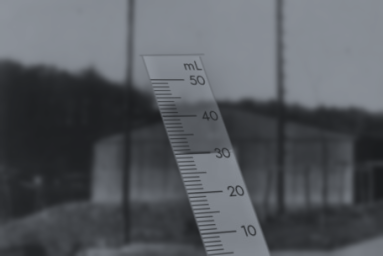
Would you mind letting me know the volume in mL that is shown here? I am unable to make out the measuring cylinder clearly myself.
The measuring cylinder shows 30 mL
